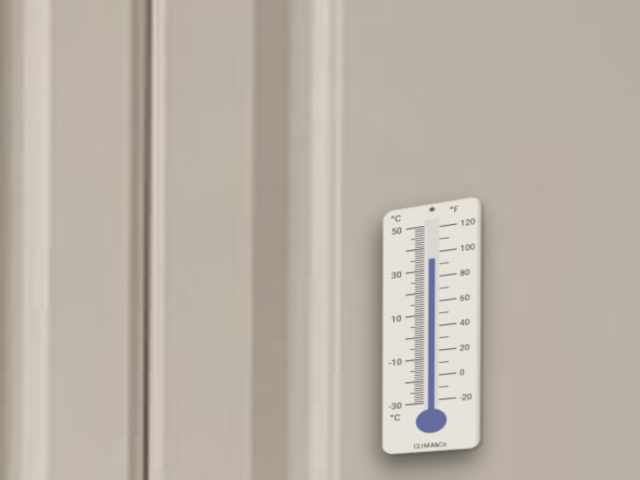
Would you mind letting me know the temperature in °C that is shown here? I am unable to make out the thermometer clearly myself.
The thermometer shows 35 °C
